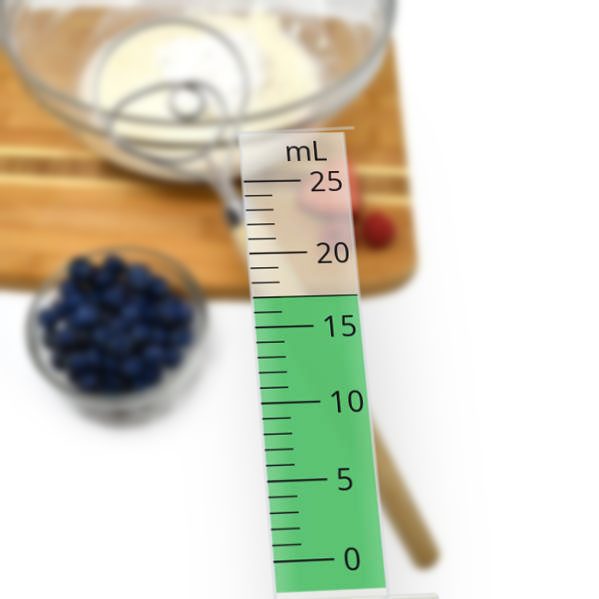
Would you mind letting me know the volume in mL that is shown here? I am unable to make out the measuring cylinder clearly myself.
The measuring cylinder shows 17 mL
